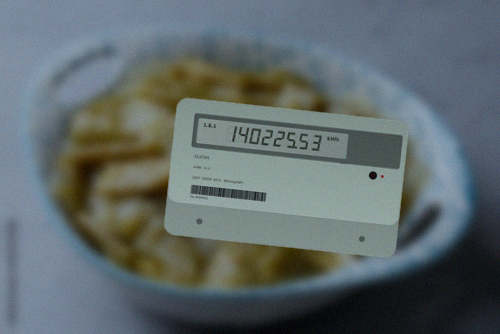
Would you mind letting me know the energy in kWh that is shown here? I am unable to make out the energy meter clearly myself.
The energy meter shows 140225.53 kWh
